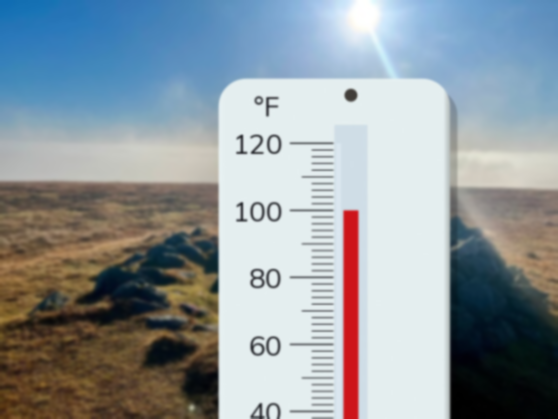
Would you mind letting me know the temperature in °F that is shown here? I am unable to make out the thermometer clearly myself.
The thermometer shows 100 °F
